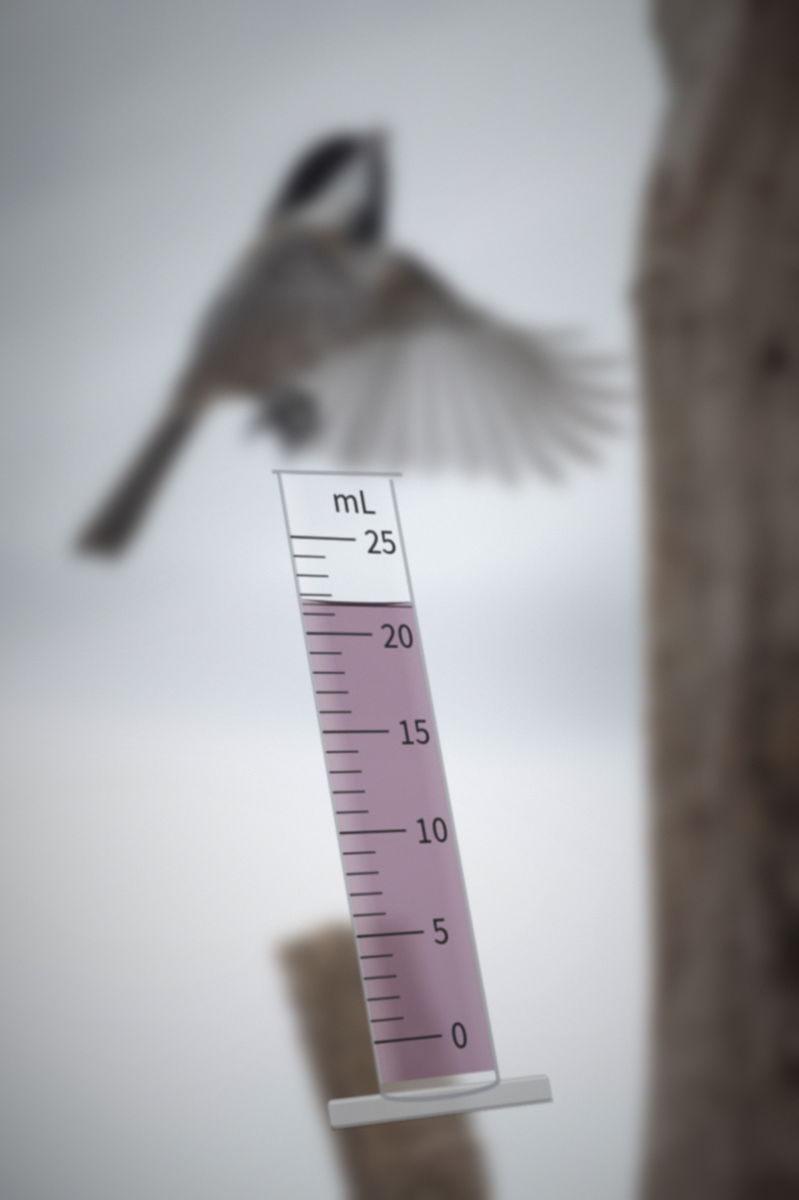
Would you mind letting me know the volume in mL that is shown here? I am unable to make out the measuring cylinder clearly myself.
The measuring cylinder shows 21.5 mL
